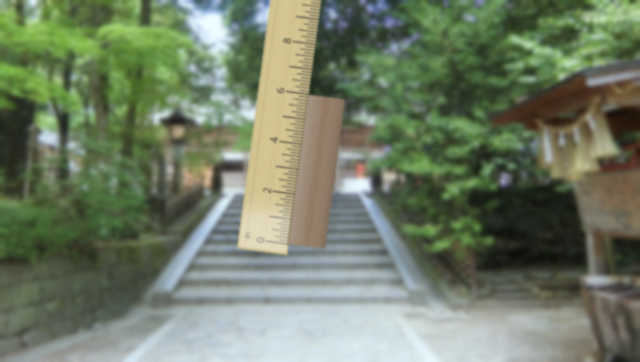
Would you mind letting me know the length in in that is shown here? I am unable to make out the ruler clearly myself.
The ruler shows 6 in
